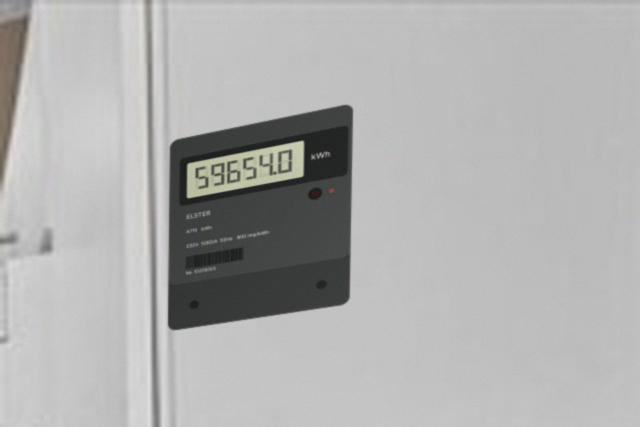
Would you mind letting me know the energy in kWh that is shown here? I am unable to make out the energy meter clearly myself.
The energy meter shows 59654.0 kWh
